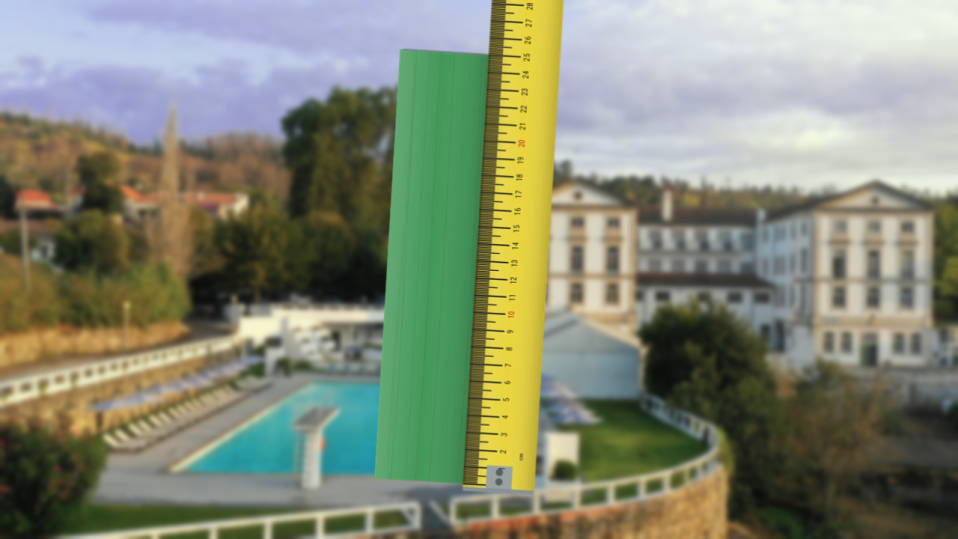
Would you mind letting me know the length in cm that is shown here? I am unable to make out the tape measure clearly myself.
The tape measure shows 25 cm
